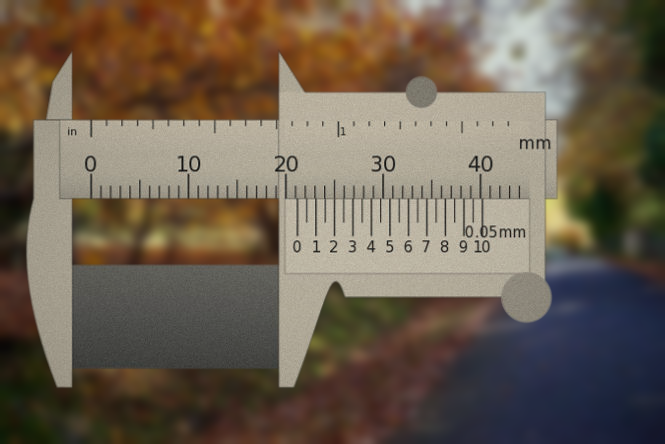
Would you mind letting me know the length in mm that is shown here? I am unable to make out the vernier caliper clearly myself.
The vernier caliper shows 21.2 mm
